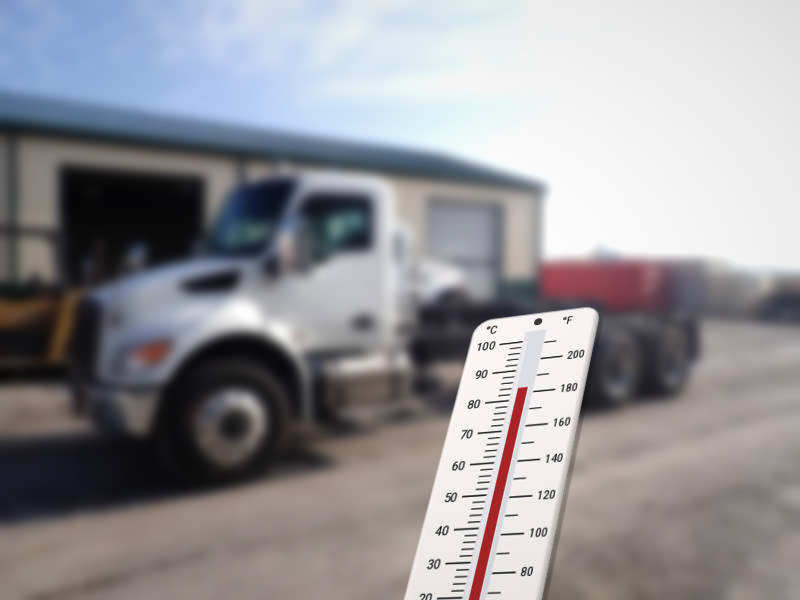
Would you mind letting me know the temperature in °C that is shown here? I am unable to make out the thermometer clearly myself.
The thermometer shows 84 °C
